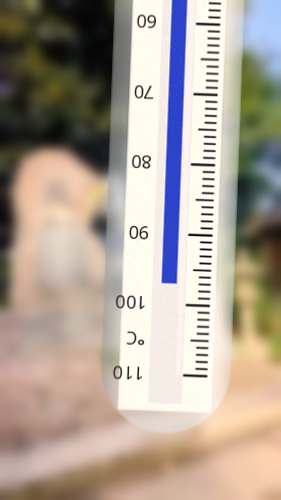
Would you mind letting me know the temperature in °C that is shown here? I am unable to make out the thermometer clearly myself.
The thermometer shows 97 °C
